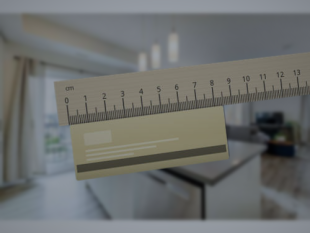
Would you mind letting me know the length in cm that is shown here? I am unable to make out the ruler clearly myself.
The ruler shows 8.5 cm
